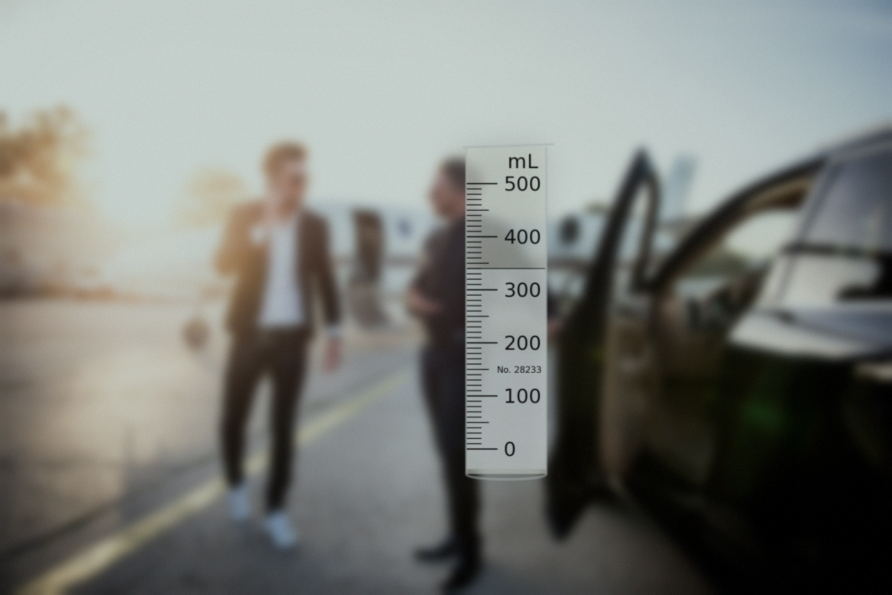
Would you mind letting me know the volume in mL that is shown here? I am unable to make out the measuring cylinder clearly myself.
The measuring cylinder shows 340 mL
